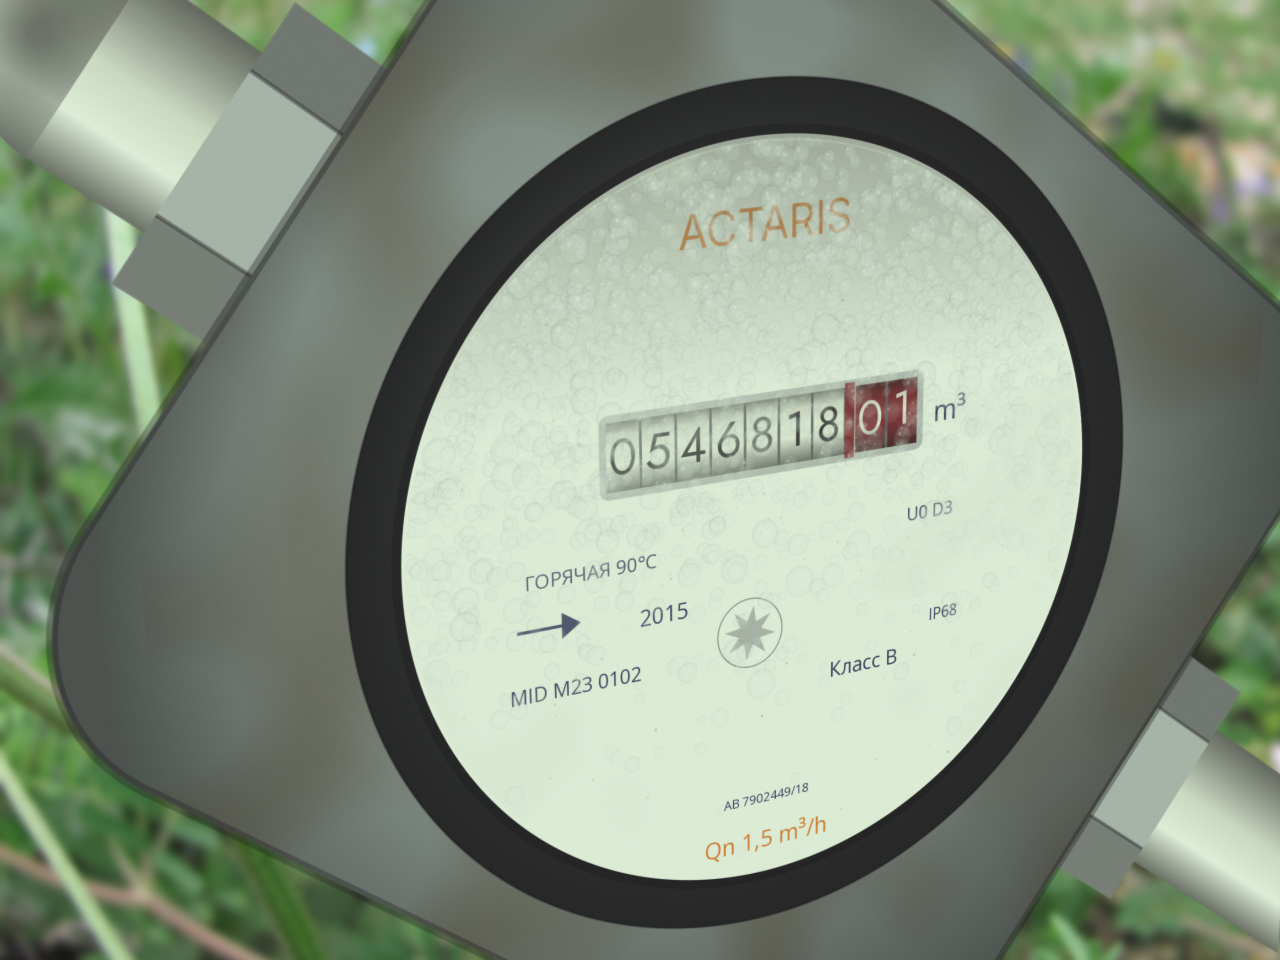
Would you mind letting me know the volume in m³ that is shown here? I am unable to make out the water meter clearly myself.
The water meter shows 546818.01 m³
